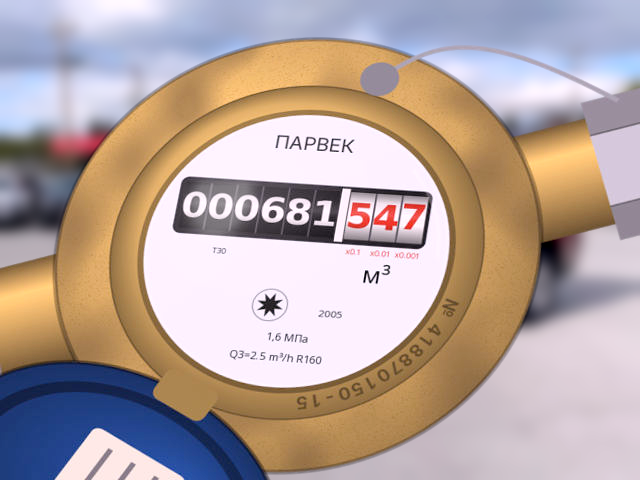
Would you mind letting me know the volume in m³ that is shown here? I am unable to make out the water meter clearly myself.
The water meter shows 681.547 m³
